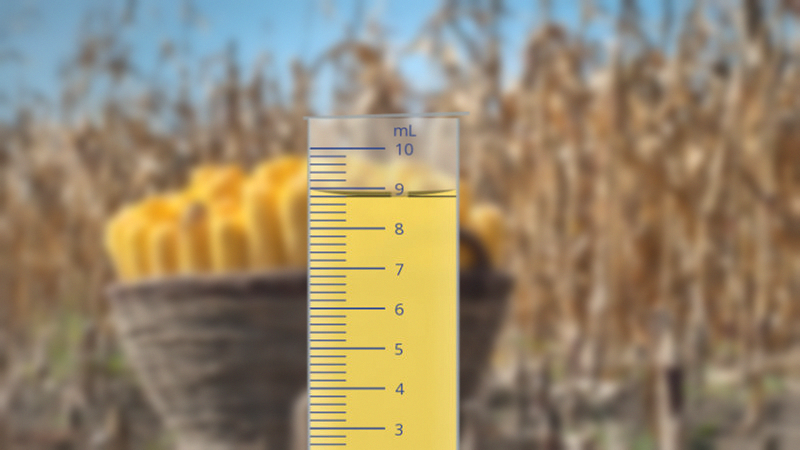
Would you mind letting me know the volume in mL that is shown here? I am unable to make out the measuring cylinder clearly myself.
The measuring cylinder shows 8.8 mL
